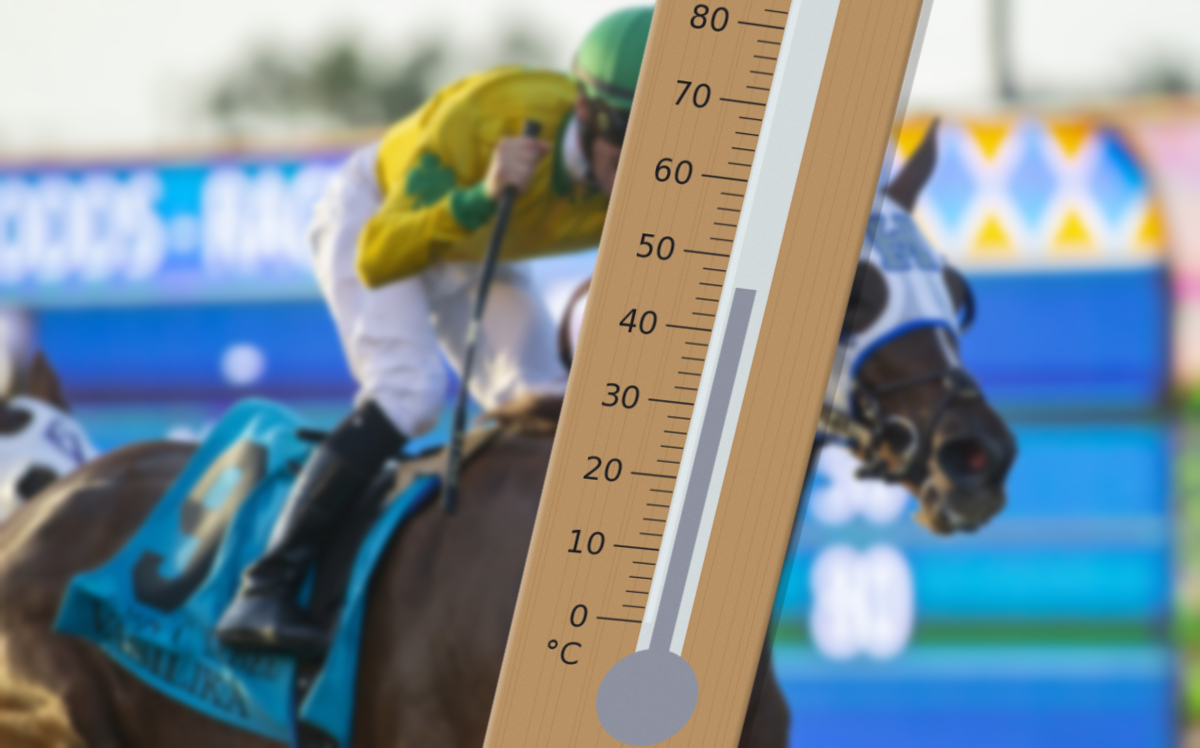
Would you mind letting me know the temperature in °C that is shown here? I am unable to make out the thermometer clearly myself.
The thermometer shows 46 °C
